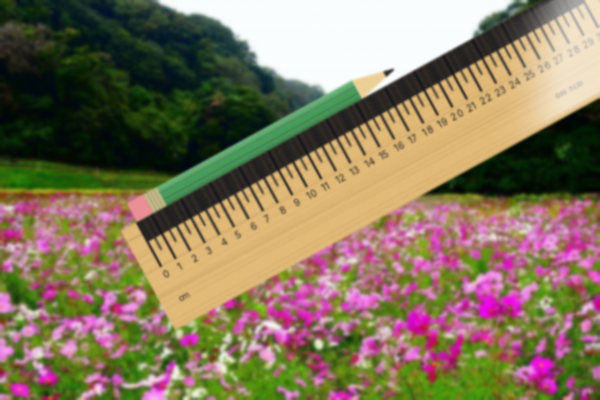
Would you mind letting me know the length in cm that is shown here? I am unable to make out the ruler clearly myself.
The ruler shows 18 cm
